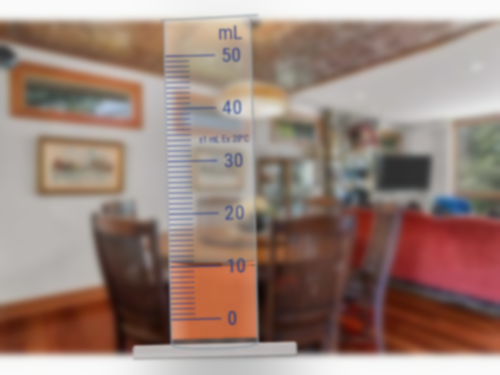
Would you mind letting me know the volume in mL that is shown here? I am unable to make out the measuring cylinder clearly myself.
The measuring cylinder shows 10 mL
